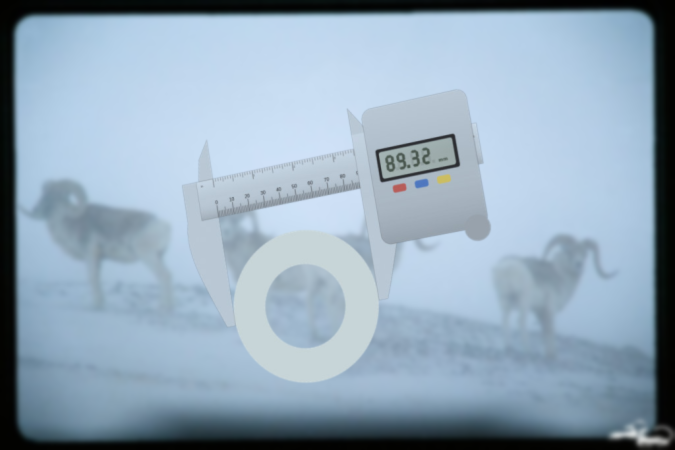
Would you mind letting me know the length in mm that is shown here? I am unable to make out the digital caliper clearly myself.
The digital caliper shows 89.32 mm
